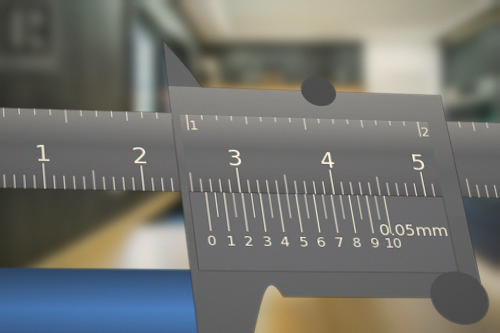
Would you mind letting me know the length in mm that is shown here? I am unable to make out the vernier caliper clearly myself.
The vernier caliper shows 26.4 mm
